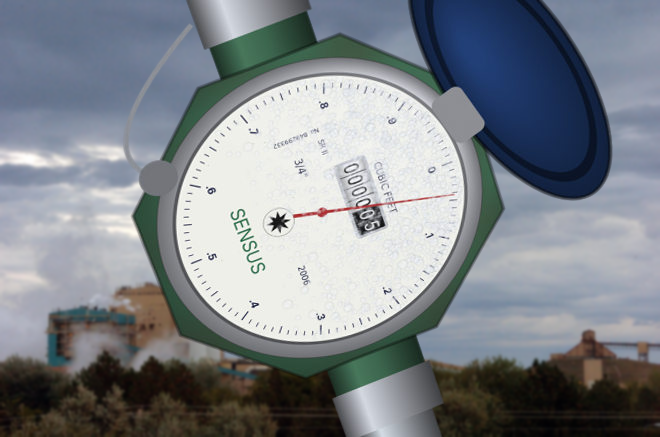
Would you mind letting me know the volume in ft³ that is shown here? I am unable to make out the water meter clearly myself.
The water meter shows 5.04 ft³
